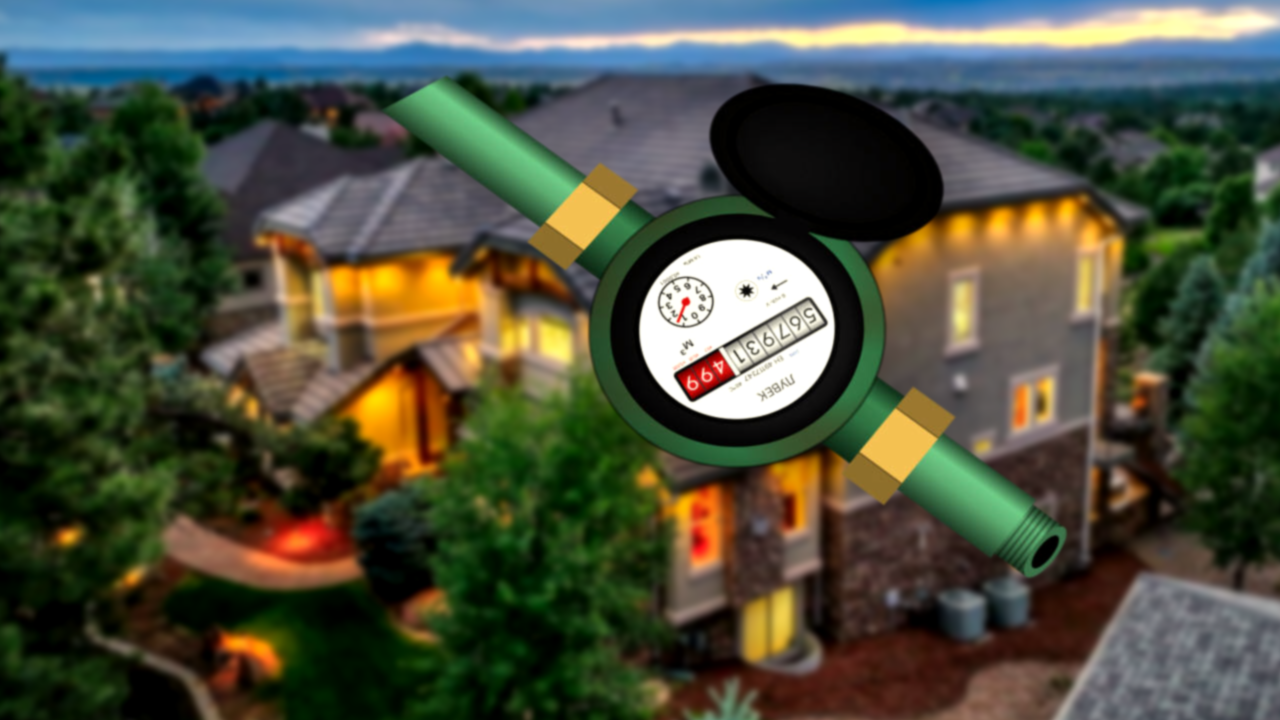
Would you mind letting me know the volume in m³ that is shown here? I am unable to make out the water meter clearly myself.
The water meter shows 567931.4991 m³
